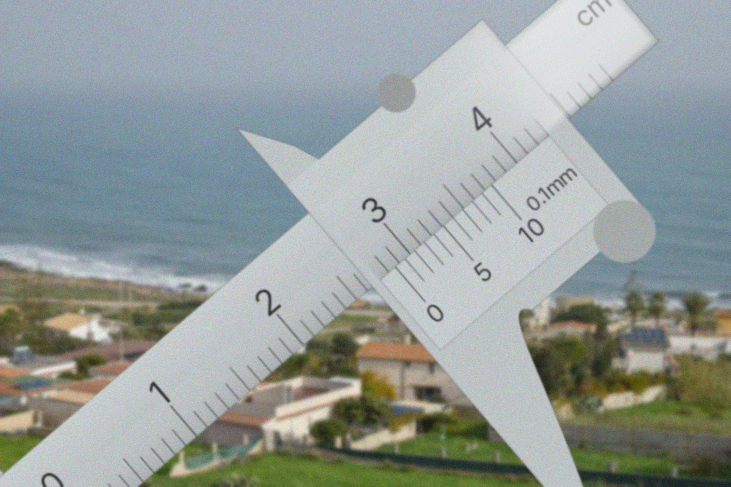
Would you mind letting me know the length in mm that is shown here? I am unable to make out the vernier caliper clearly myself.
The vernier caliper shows 28.6 mm
